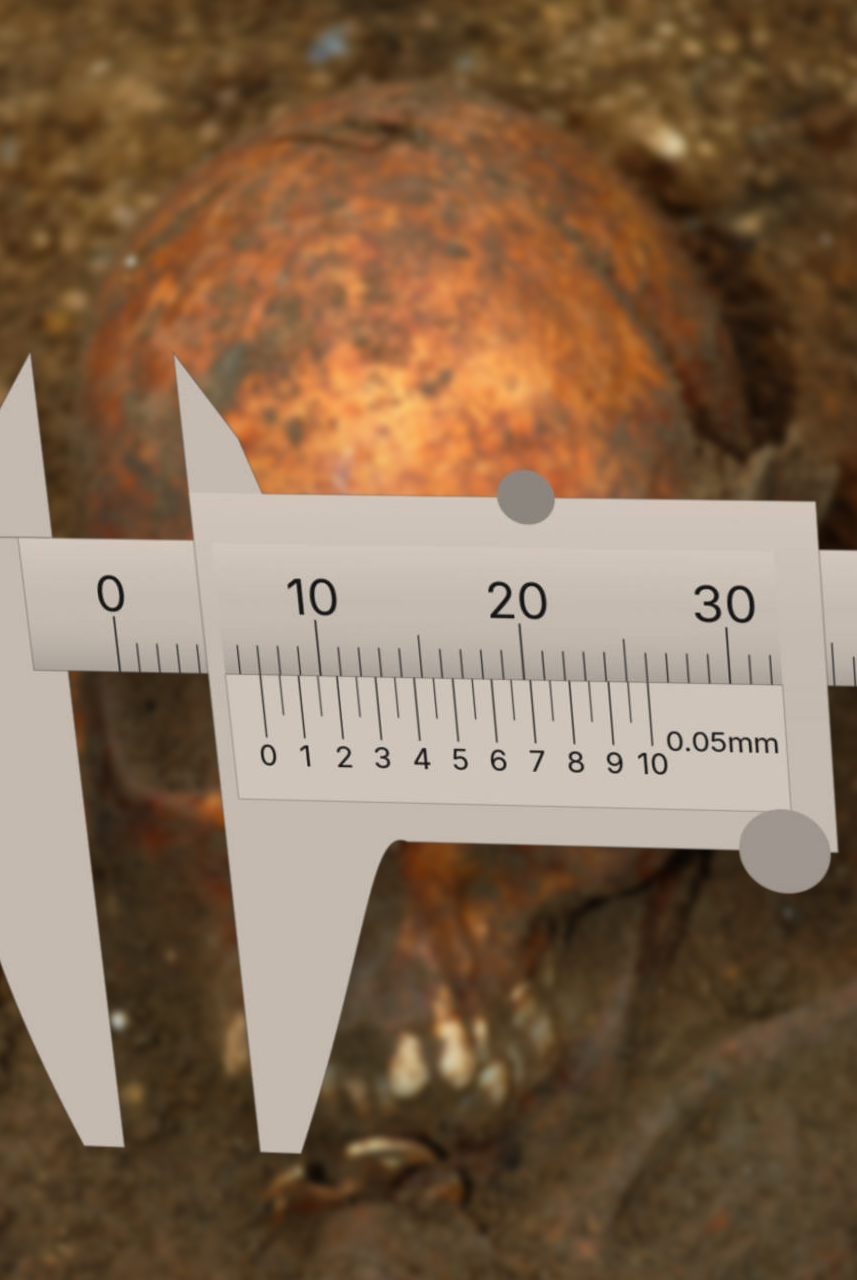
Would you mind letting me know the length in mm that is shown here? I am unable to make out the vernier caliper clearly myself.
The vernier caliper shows 7.0 mm
